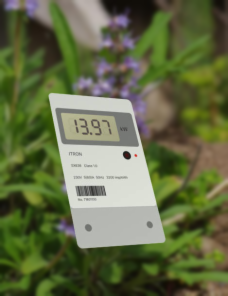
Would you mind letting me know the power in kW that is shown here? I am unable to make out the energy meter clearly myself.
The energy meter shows 13.97 kW
